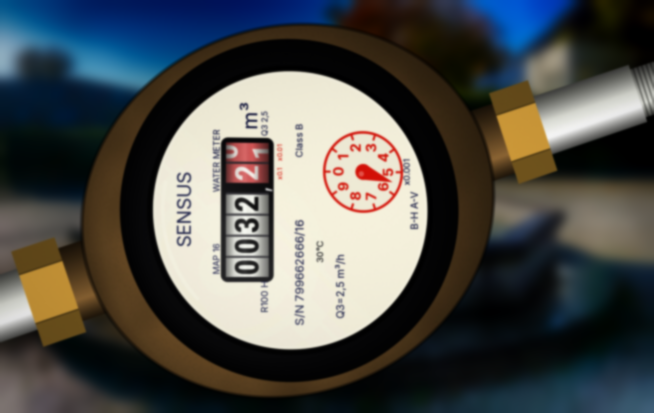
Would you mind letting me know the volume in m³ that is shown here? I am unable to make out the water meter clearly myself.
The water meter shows 32.205 m³
